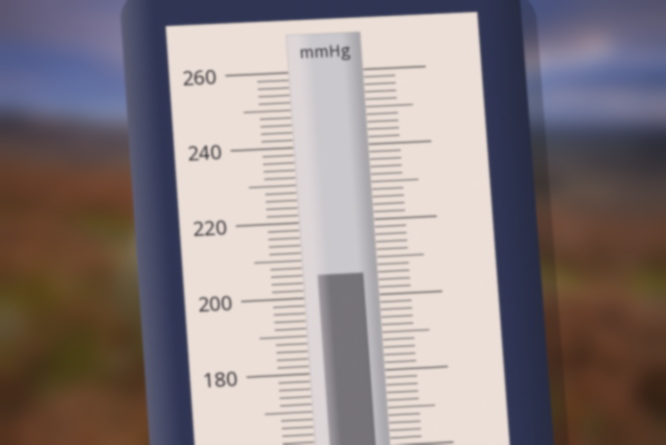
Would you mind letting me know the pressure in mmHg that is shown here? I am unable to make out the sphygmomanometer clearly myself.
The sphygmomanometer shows 206 mmHg
